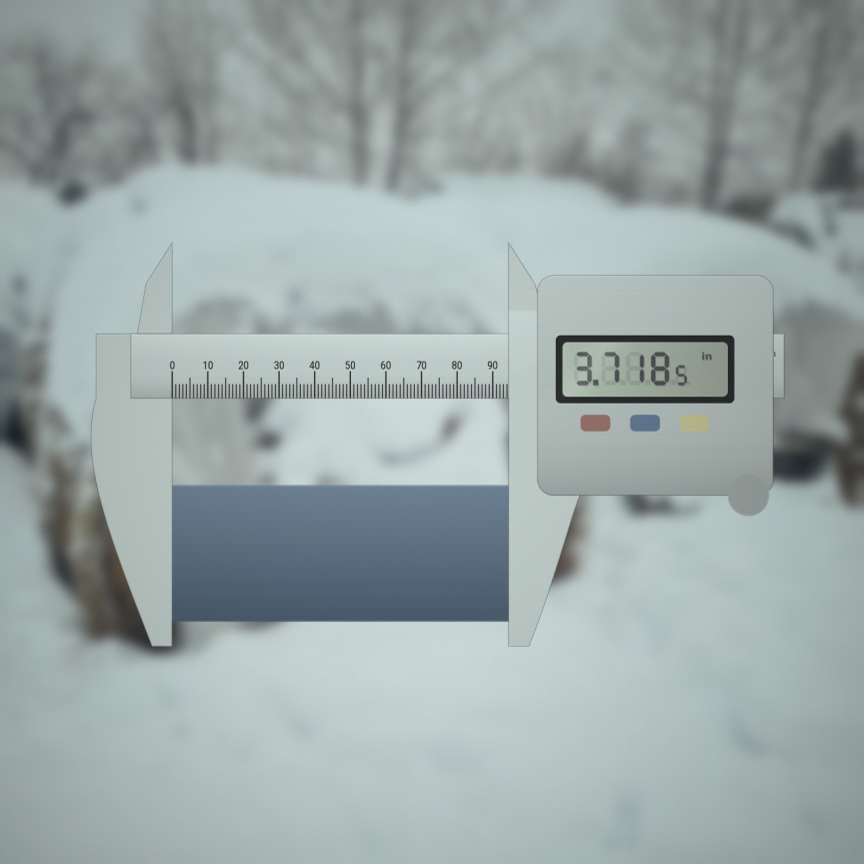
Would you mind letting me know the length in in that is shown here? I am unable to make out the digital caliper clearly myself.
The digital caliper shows 3.7185 in
